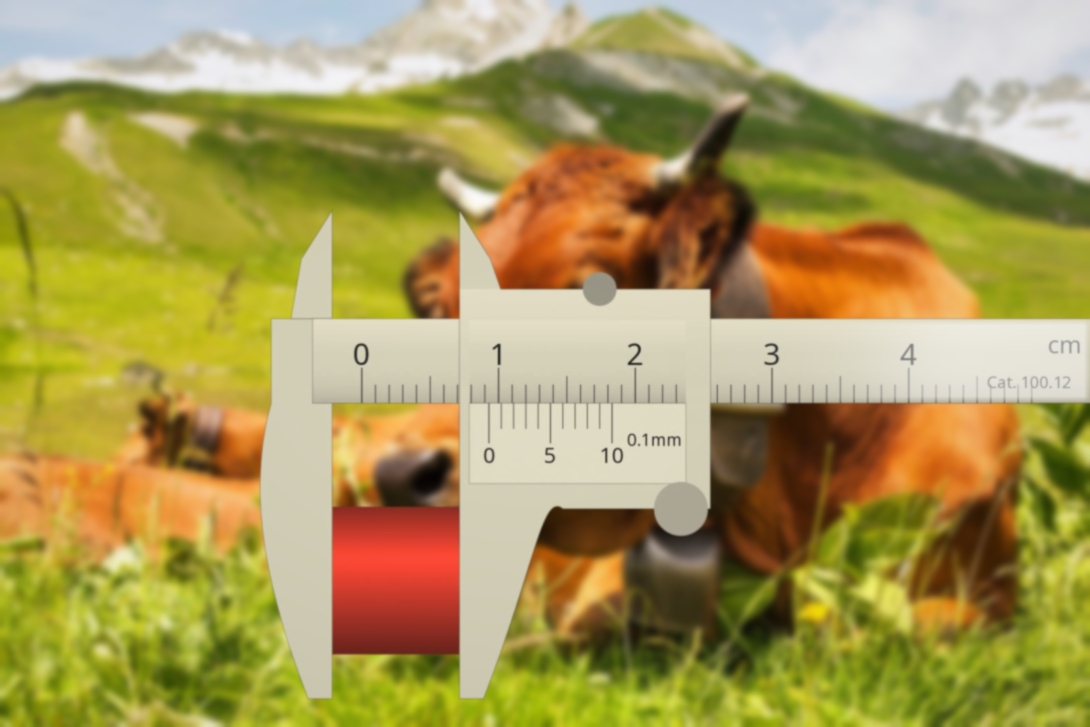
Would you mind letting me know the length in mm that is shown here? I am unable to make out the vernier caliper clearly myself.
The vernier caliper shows 9.3 mm
